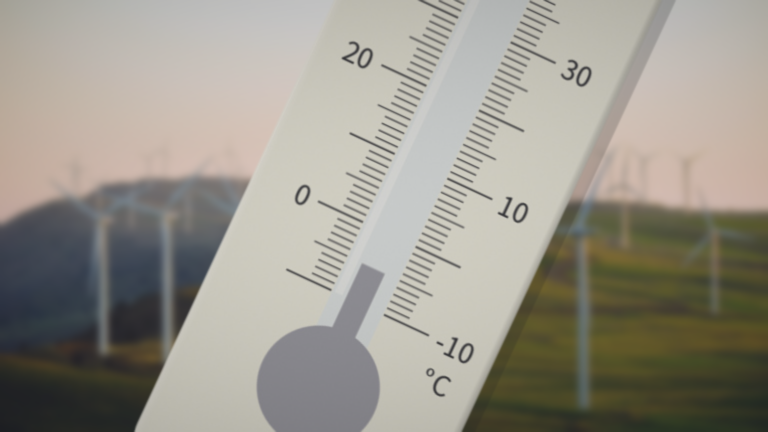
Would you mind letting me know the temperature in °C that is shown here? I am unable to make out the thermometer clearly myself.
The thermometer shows -5 °C
